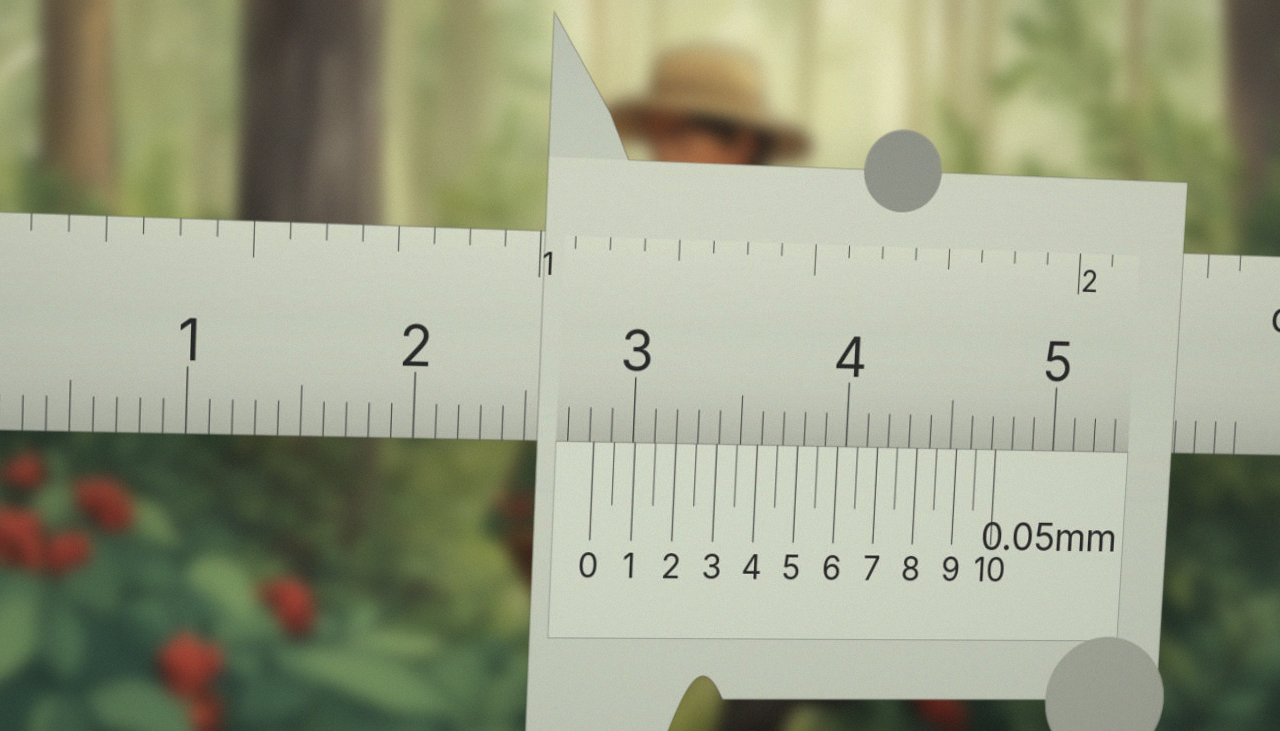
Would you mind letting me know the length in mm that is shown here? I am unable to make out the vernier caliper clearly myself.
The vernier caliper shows 28.2 mm
